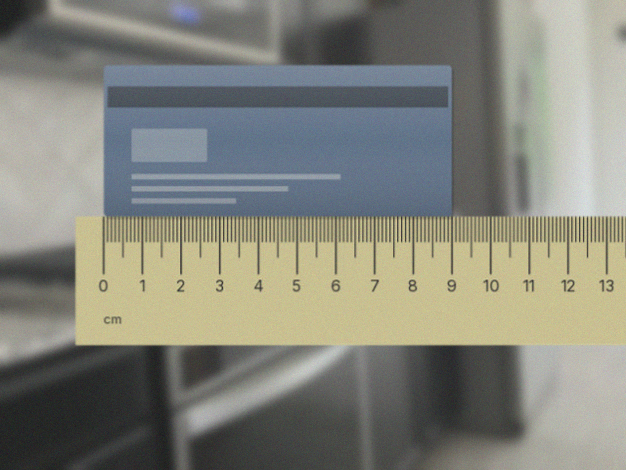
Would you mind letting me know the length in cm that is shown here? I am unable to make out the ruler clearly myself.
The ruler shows 9 cm
